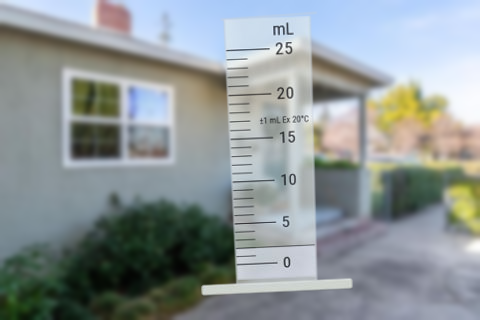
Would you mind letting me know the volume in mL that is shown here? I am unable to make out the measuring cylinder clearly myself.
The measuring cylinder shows 2 mL
